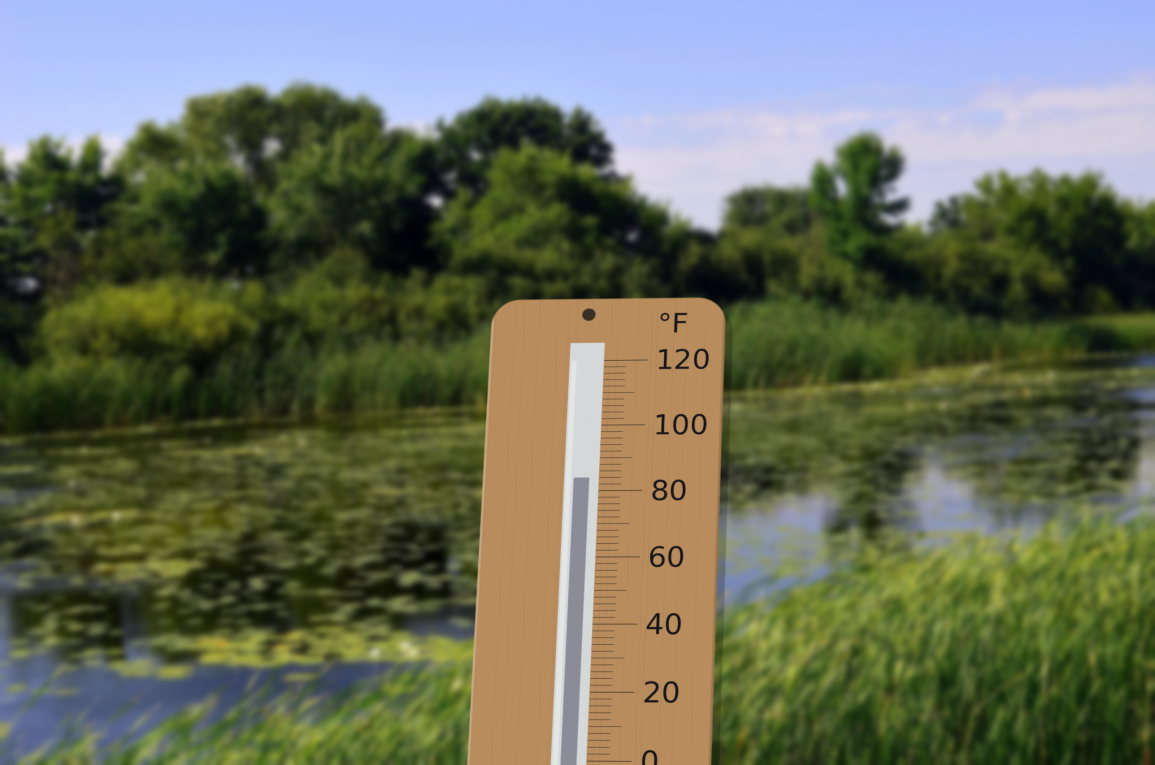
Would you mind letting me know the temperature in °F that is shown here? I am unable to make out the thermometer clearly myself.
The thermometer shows 84 °F
